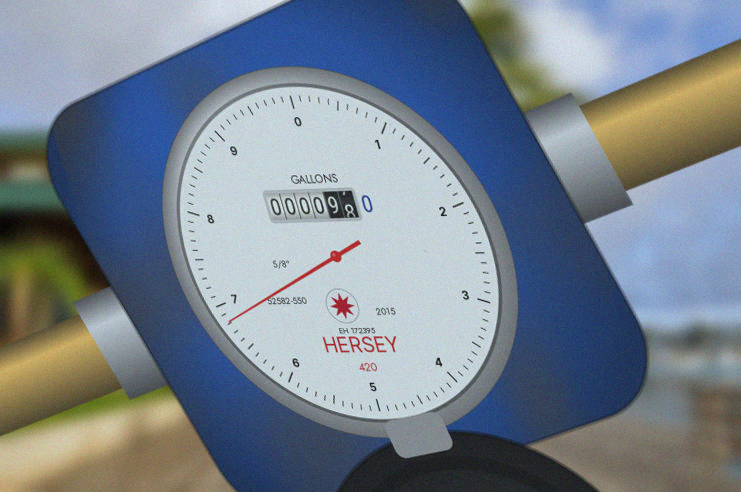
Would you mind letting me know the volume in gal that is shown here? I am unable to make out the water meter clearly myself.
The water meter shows 976.8 gal
